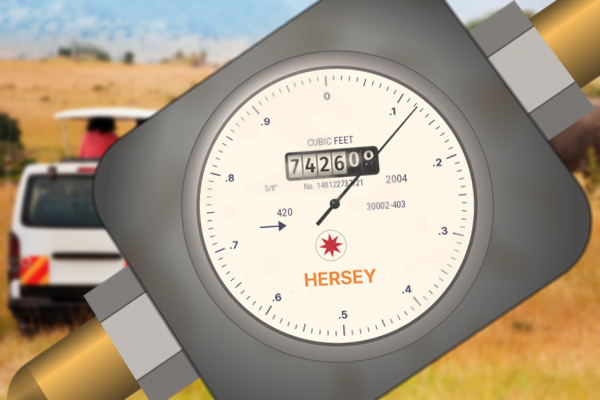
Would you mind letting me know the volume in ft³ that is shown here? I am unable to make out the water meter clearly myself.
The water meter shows 742609.12 ft³
